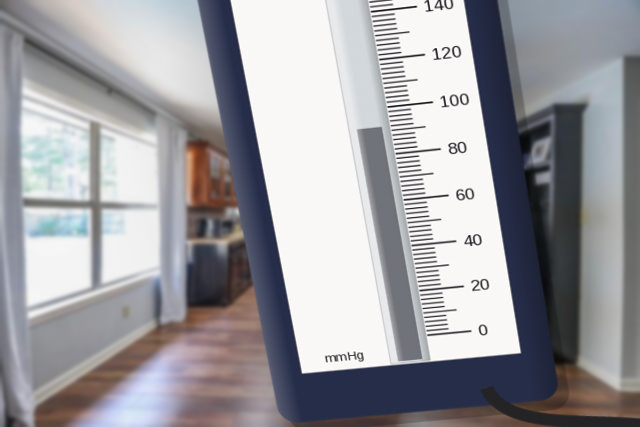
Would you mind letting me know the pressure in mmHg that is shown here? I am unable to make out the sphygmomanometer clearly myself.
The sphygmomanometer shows 92 mmHg
